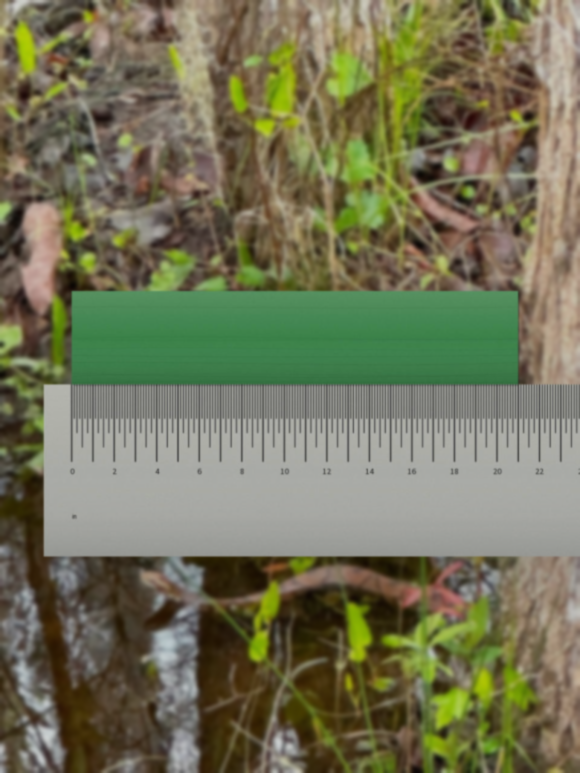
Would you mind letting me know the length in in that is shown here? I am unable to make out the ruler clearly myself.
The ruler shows 21 in
